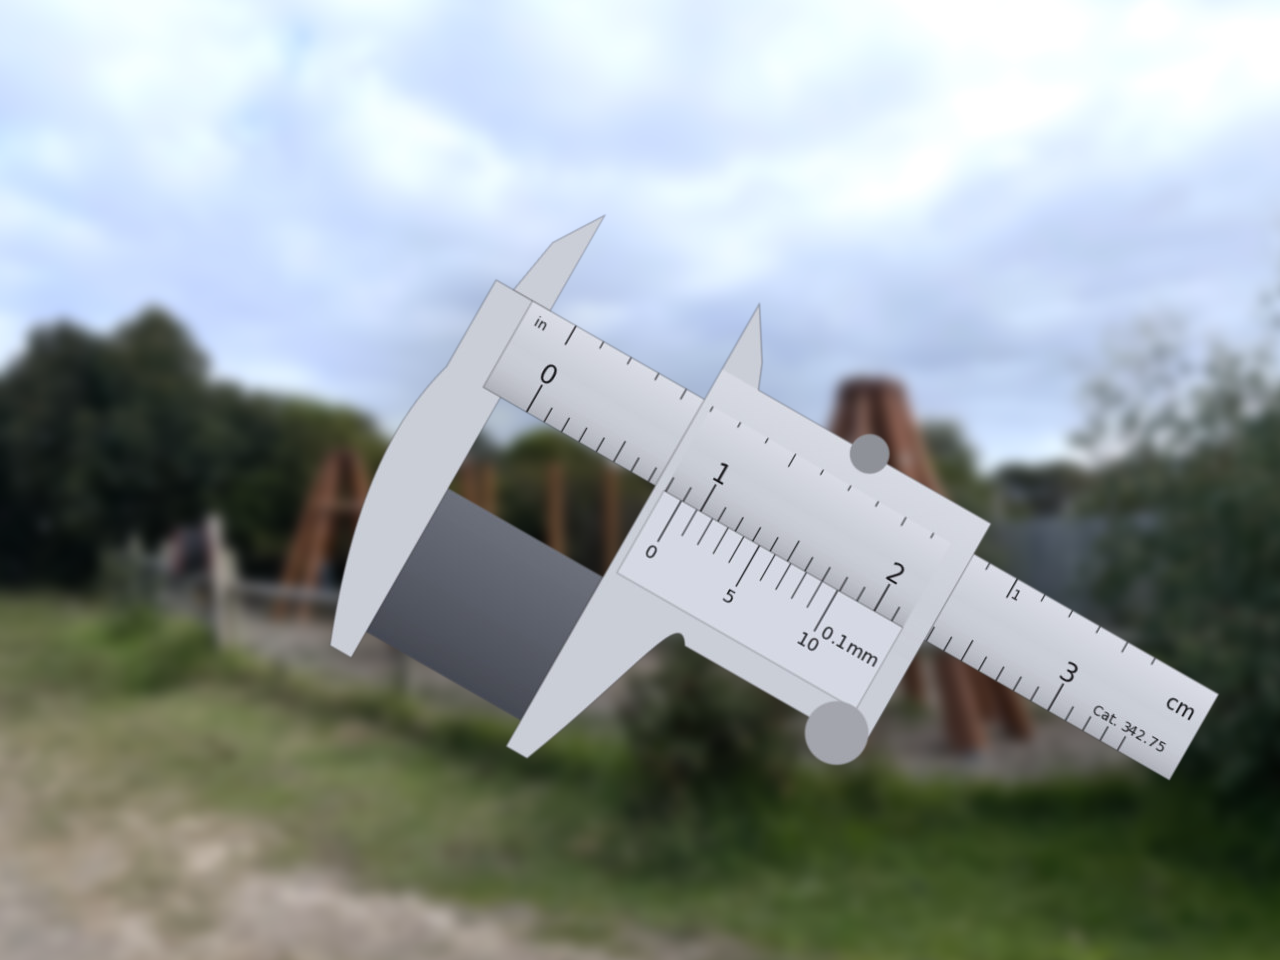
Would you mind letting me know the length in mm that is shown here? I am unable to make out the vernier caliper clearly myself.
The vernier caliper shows 8.9 mm
